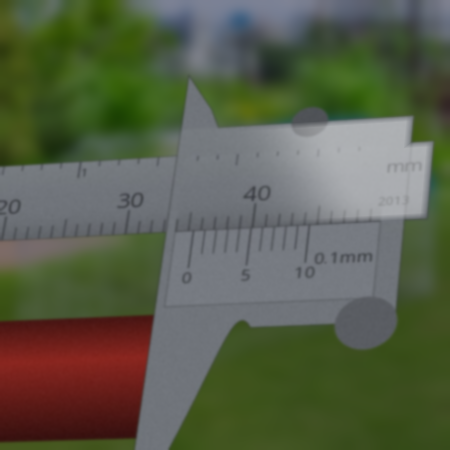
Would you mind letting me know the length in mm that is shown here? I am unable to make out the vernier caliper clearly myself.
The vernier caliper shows 35.4 mm
